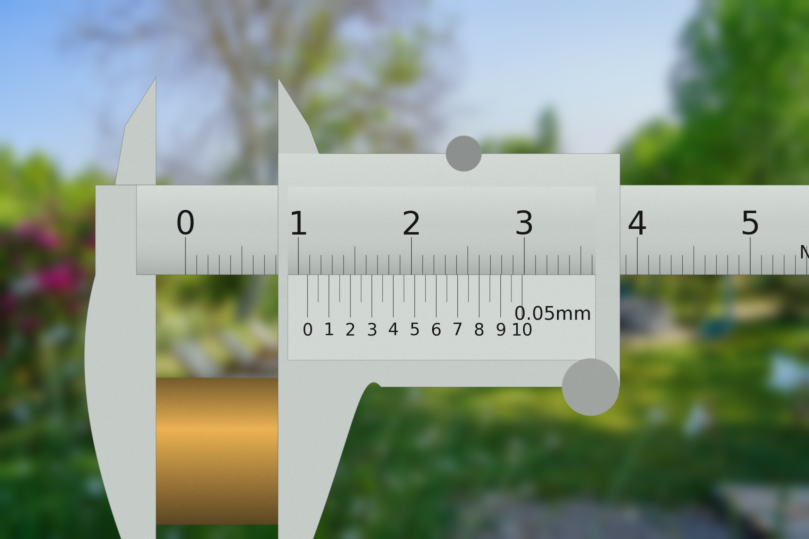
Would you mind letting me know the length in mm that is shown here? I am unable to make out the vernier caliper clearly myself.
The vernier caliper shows 10.8 mm
